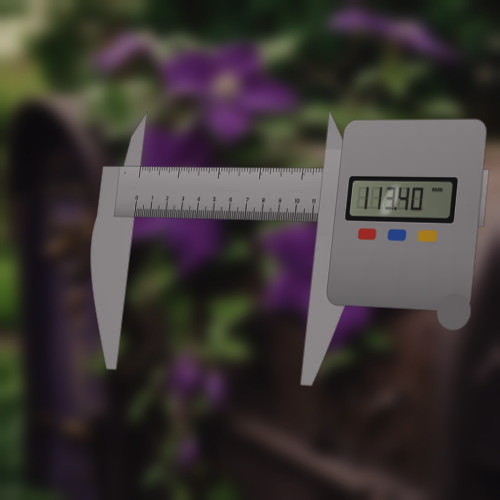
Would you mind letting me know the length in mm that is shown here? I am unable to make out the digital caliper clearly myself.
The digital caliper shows 113.40 mm
